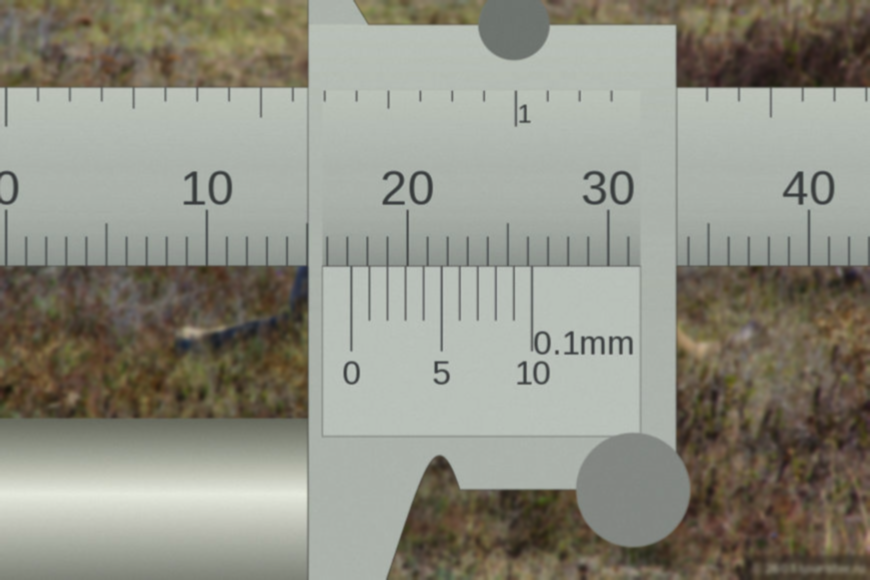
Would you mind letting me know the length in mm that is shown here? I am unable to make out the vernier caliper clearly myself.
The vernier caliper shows 17.2 mm
